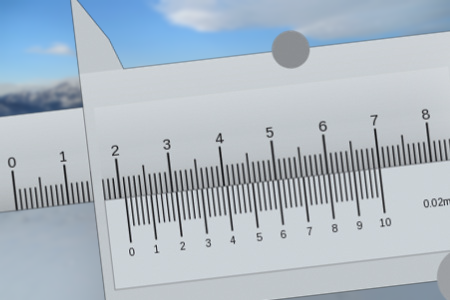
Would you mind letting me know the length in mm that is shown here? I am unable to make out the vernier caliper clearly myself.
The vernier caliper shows 21.0 mm
